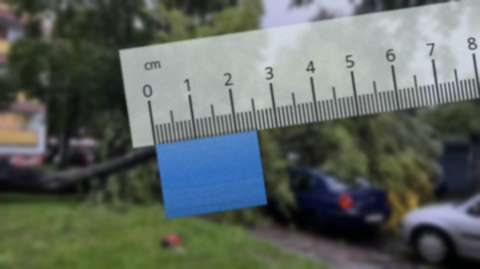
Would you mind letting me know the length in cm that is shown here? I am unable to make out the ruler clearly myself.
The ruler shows 2.5 cm
